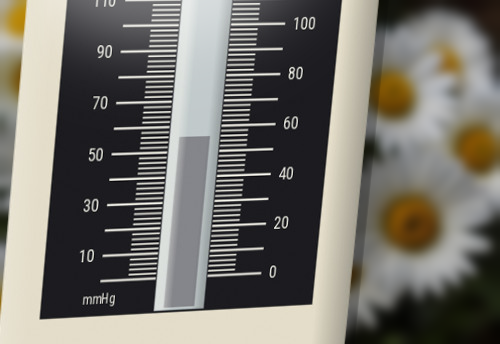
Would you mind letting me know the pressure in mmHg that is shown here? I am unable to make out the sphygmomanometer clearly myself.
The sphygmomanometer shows 56 mmHg
